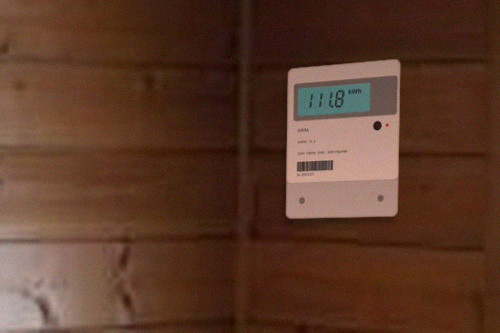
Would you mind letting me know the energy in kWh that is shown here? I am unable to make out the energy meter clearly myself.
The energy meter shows 111.8 kWh
